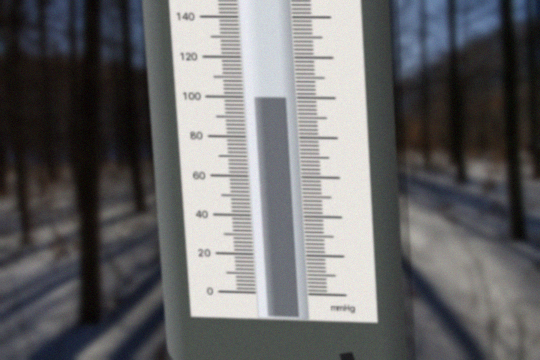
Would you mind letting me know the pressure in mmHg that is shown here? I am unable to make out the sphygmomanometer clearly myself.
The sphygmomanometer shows 100 mmHg
